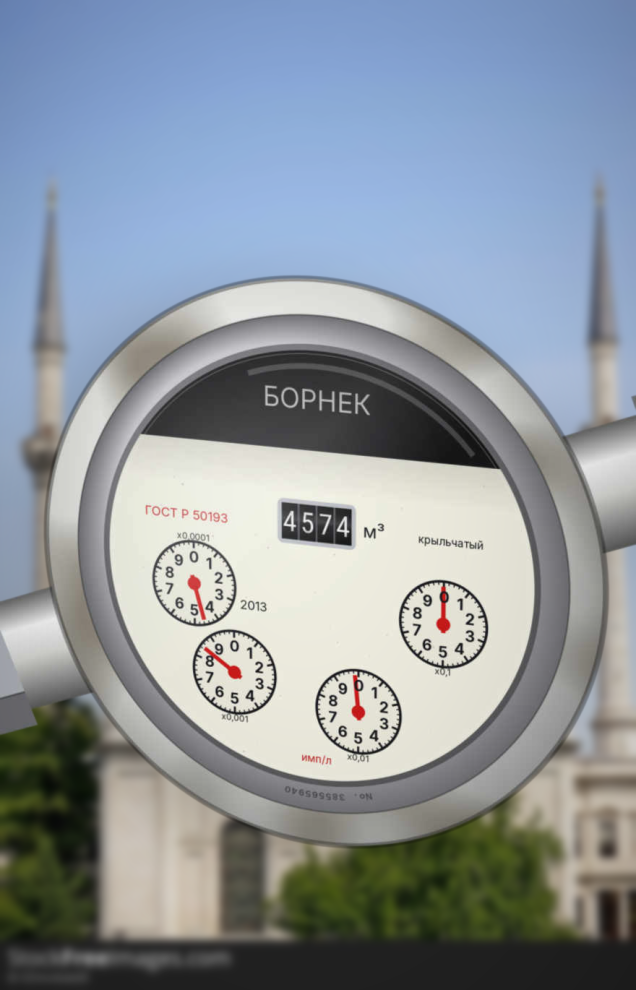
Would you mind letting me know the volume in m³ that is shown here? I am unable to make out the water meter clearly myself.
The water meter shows 4573.9984 m³
